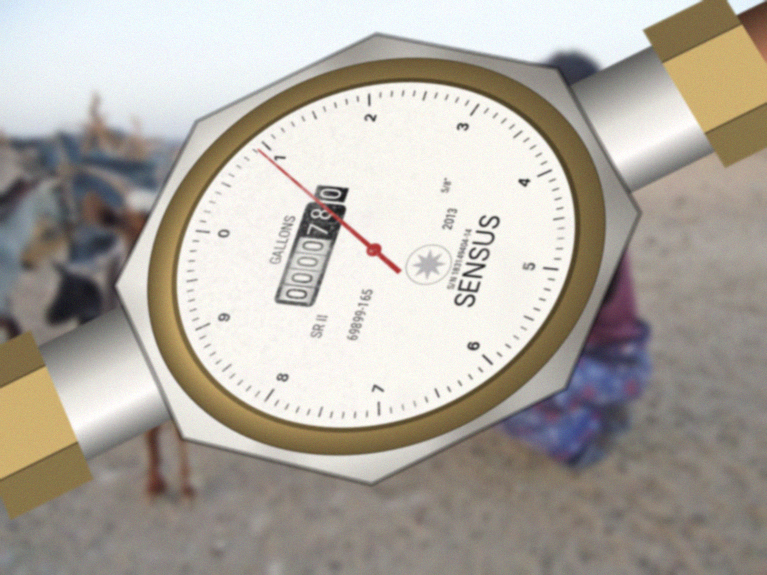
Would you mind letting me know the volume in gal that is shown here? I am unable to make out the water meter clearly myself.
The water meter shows 780.9 gal
